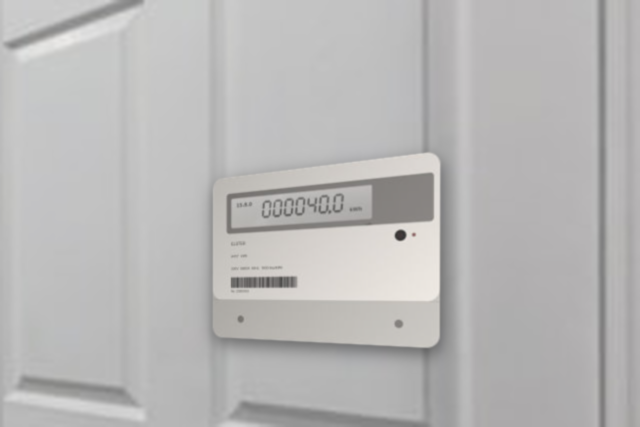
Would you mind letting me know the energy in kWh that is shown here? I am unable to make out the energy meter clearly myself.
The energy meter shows 40.0 kWh
